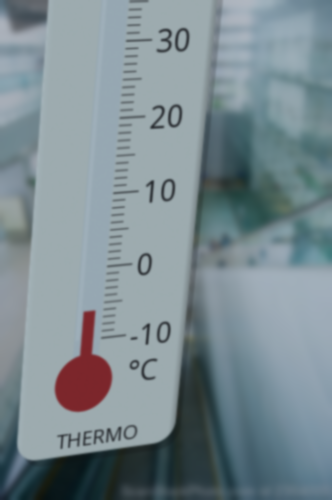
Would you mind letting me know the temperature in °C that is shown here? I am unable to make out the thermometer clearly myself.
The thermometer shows -6 °C
